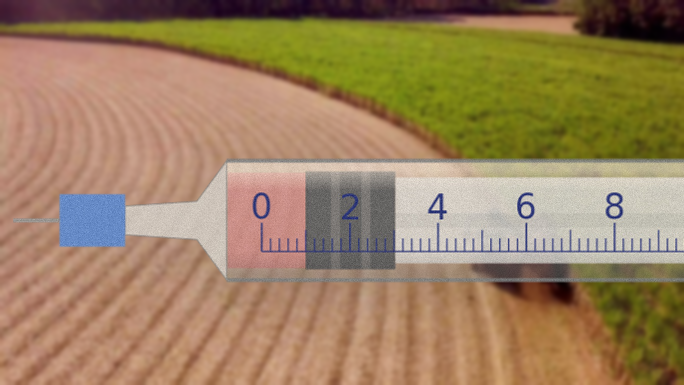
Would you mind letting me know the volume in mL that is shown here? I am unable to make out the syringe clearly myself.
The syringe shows 1 mL
